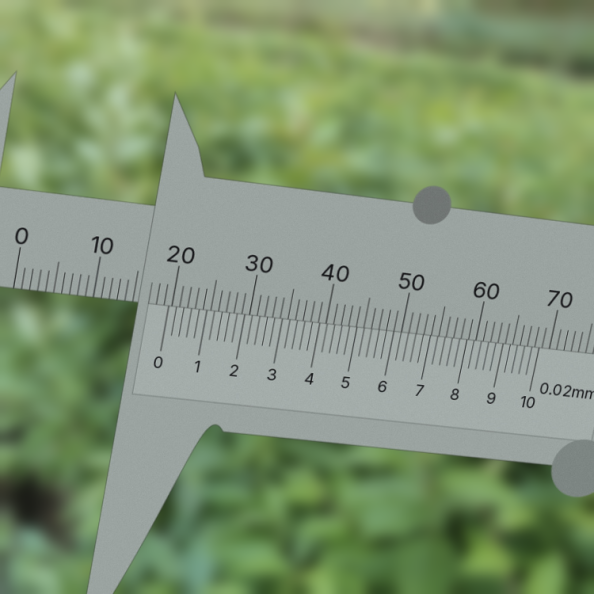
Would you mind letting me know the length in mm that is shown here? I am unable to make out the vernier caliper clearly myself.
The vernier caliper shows 19.6 mm
